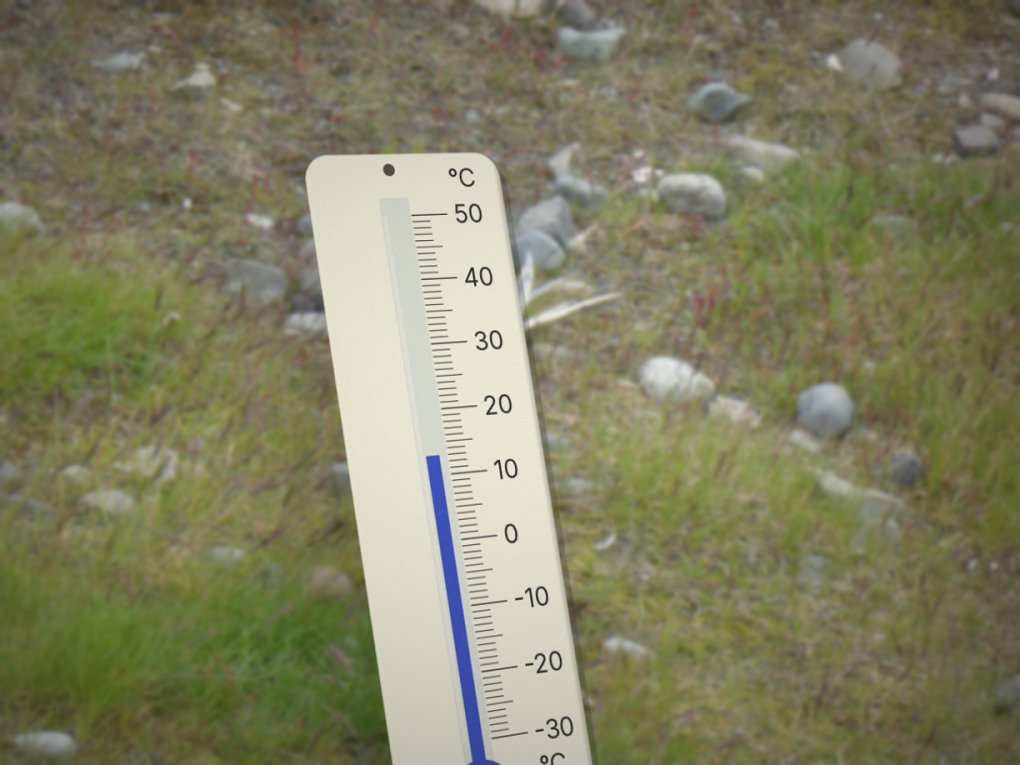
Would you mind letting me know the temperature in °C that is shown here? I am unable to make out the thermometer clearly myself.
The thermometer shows 13 °C
